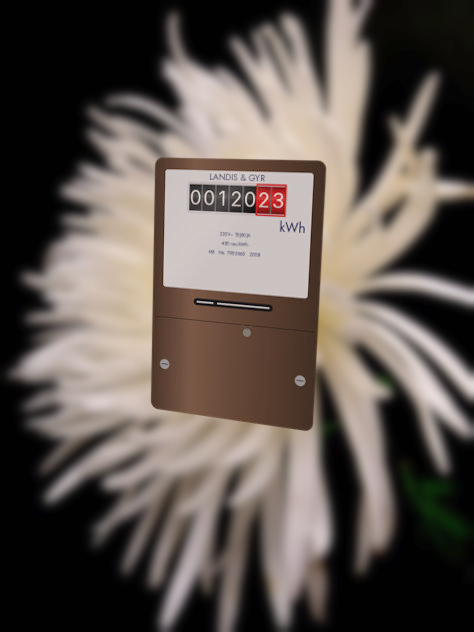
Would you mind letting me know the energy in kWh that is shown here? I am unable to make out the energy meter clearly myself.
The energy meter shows 120.23 kWh
